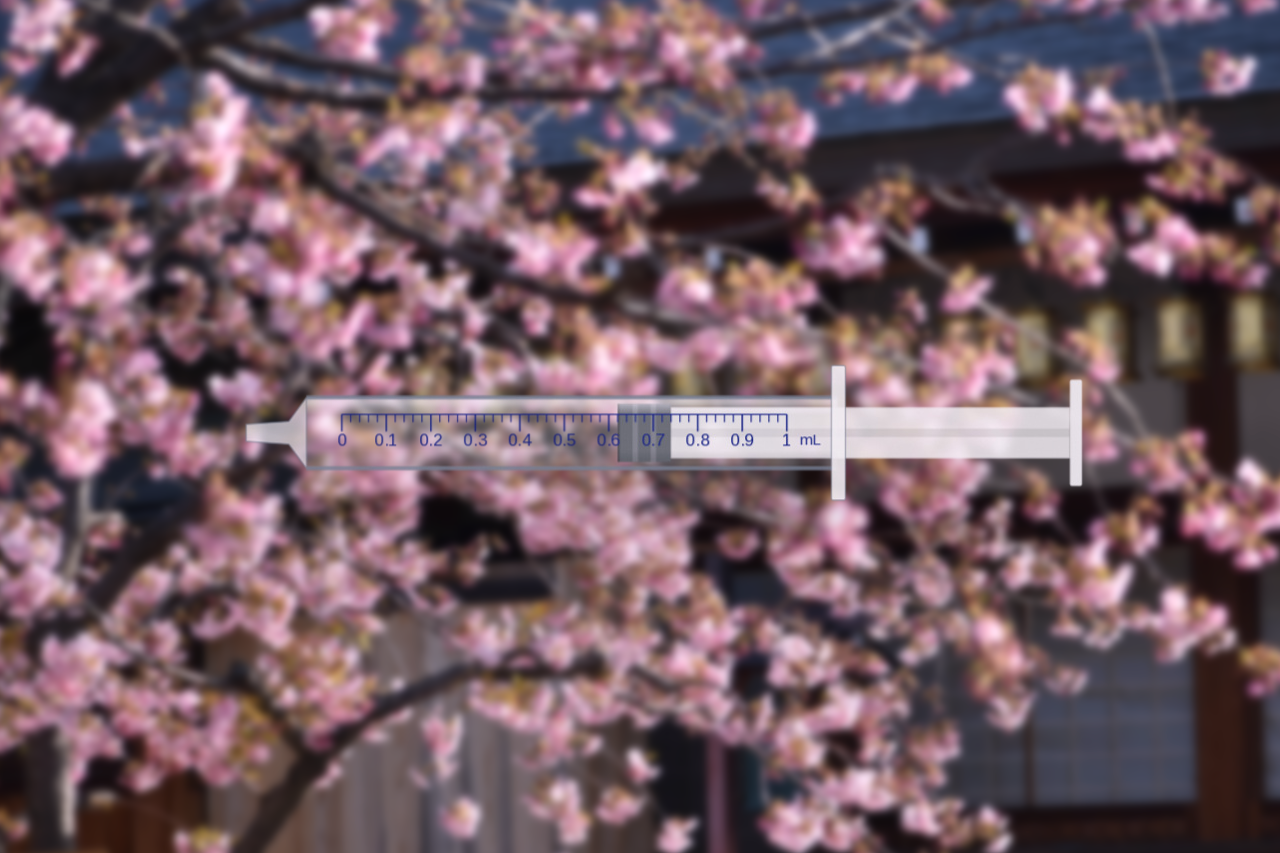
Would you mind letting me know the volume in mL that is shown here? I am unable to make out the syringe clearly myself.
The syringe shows 0.62 mL
